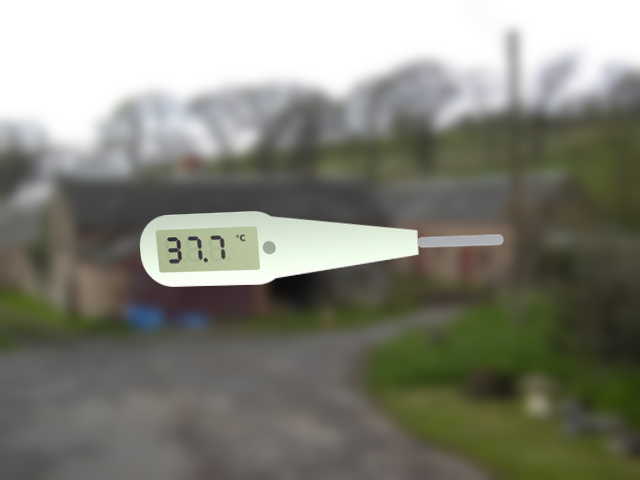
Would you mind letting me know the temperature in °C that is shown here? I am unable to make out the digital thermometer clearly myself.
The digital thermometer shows 37.7 °C
